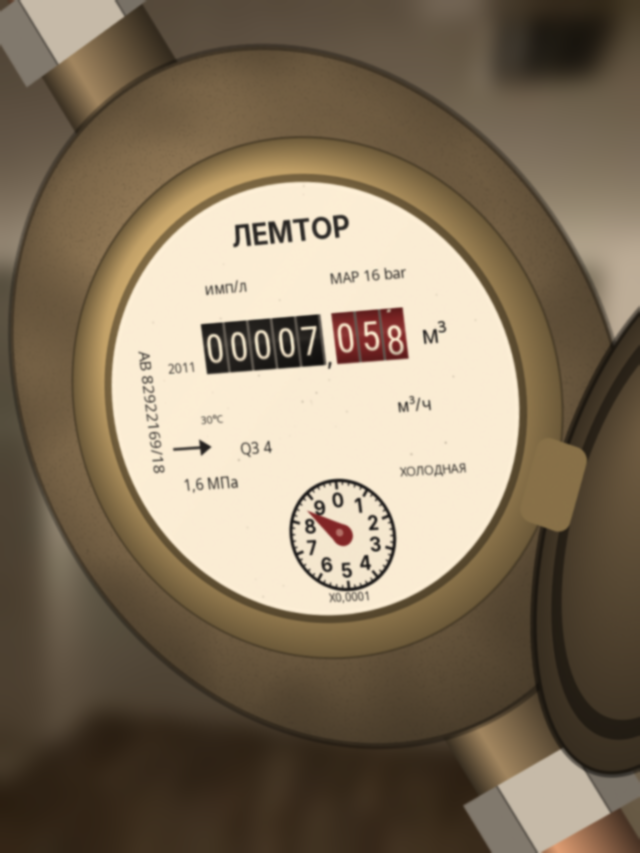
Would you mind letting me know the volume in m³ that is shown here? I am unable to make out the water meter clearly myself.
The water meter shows 7.0578 m³
